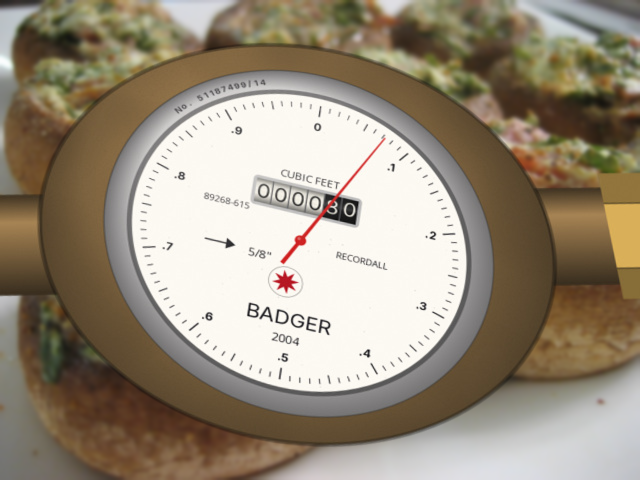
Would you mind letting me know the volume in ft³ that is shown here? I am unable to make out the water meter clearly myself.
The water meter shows 80.07 ft³
